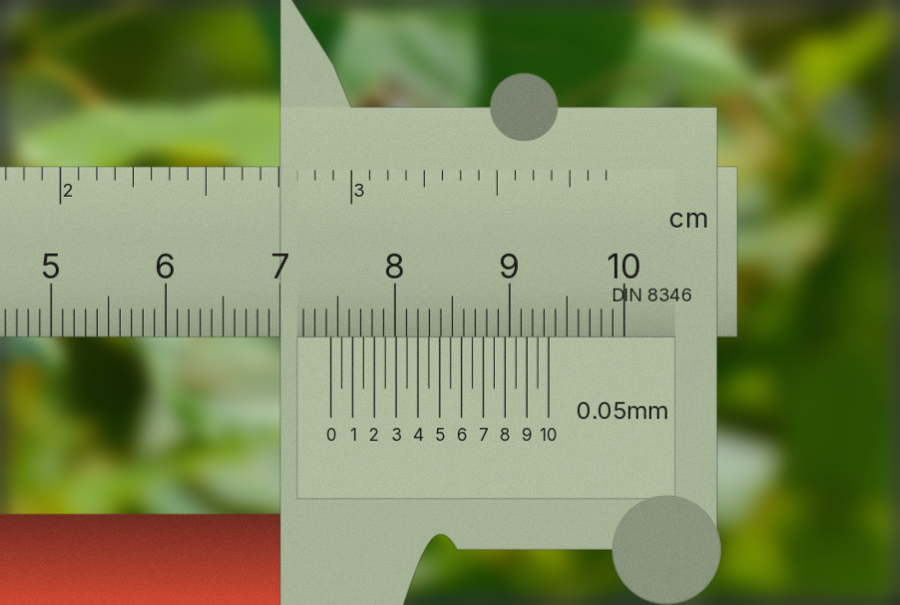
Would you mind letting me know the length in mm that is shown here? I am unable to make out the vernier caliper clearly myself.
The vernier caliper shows 74.4 mm
